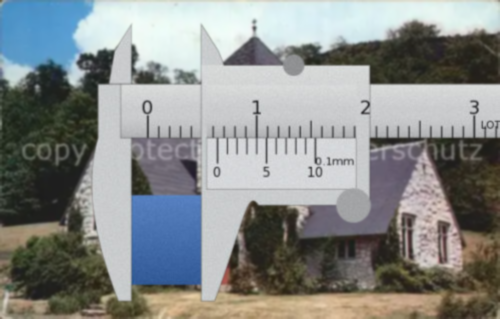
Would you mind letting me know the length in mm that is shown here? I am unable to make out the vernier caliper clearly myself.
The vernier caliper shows 6.4 mm
